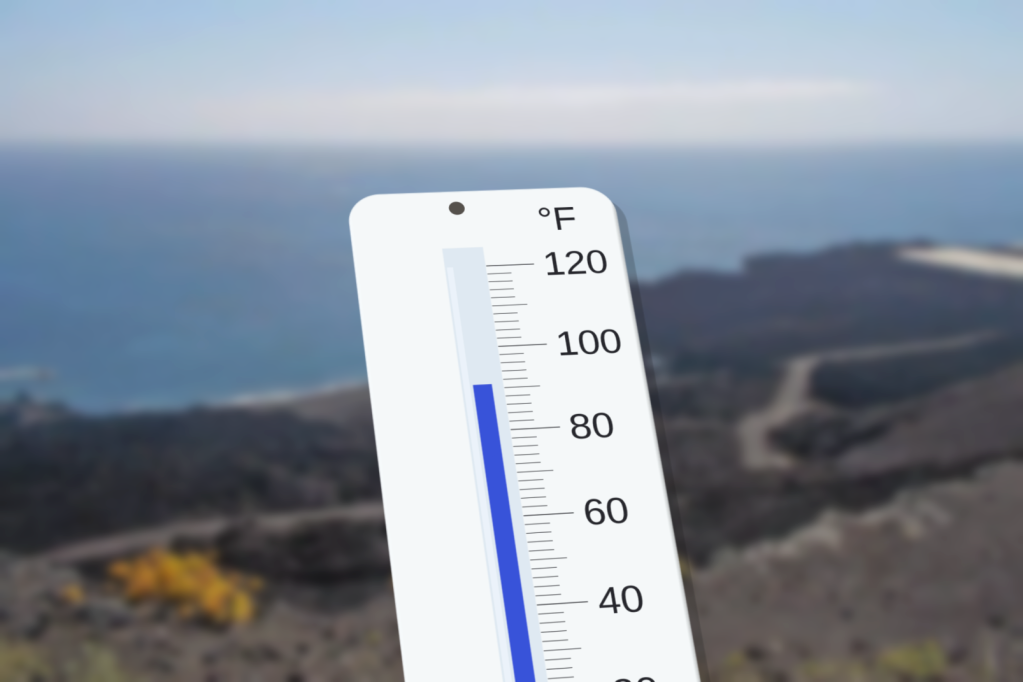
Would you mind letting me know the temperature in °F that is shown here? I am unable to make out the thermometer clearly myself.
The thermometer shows 91 °F
